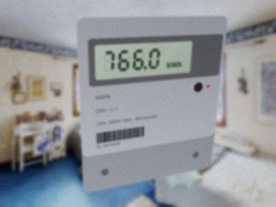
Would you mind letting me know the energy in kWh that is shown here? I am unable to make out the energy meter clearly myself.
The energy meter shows 766.0 kWh
